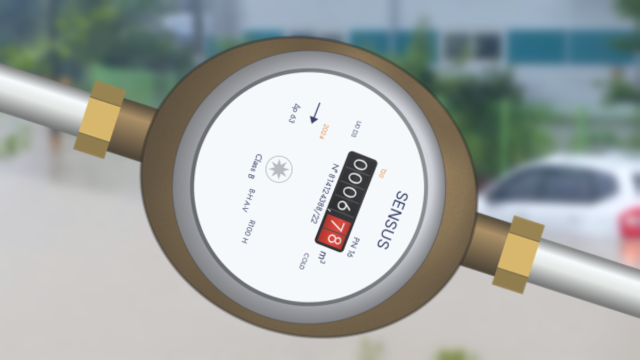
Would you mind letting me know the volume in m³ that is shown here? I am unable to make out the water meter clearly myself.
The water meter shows 6.78 m³
